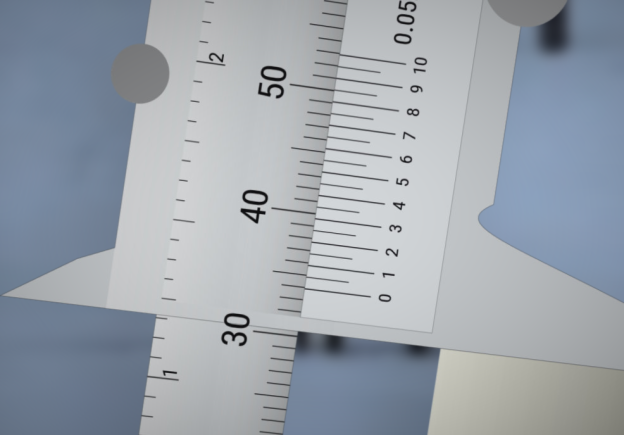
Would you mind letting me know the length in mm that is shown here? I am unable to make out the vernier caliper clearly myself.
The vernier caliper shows 33.9 mm
